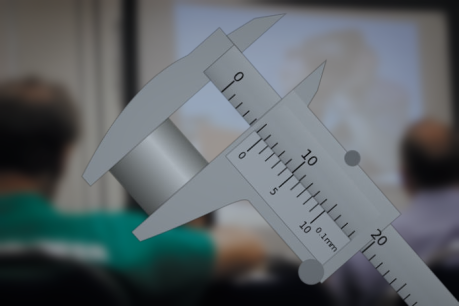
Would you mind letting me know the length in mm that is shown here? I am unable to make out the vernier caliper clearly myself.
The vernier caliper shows 5.7 mm
